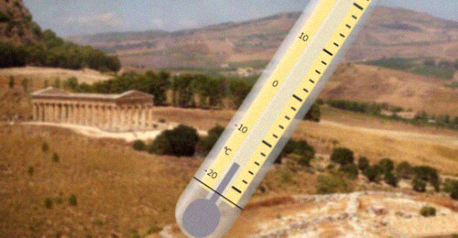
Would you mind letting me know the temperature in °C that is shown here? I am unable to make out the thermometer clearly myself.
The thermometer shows -16 °C
